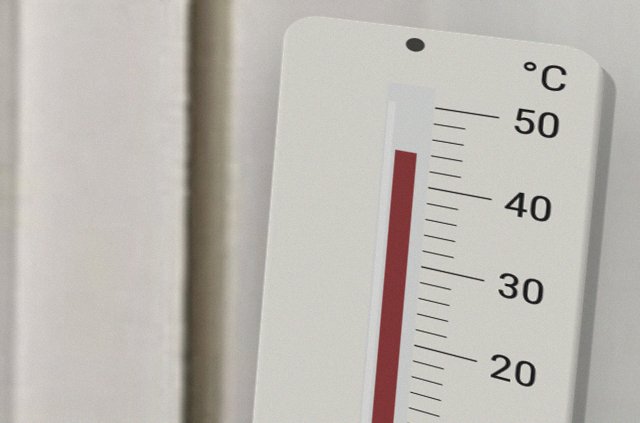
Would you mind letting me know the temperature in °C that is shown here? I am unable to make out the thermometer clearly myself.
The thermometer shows 44 °C
